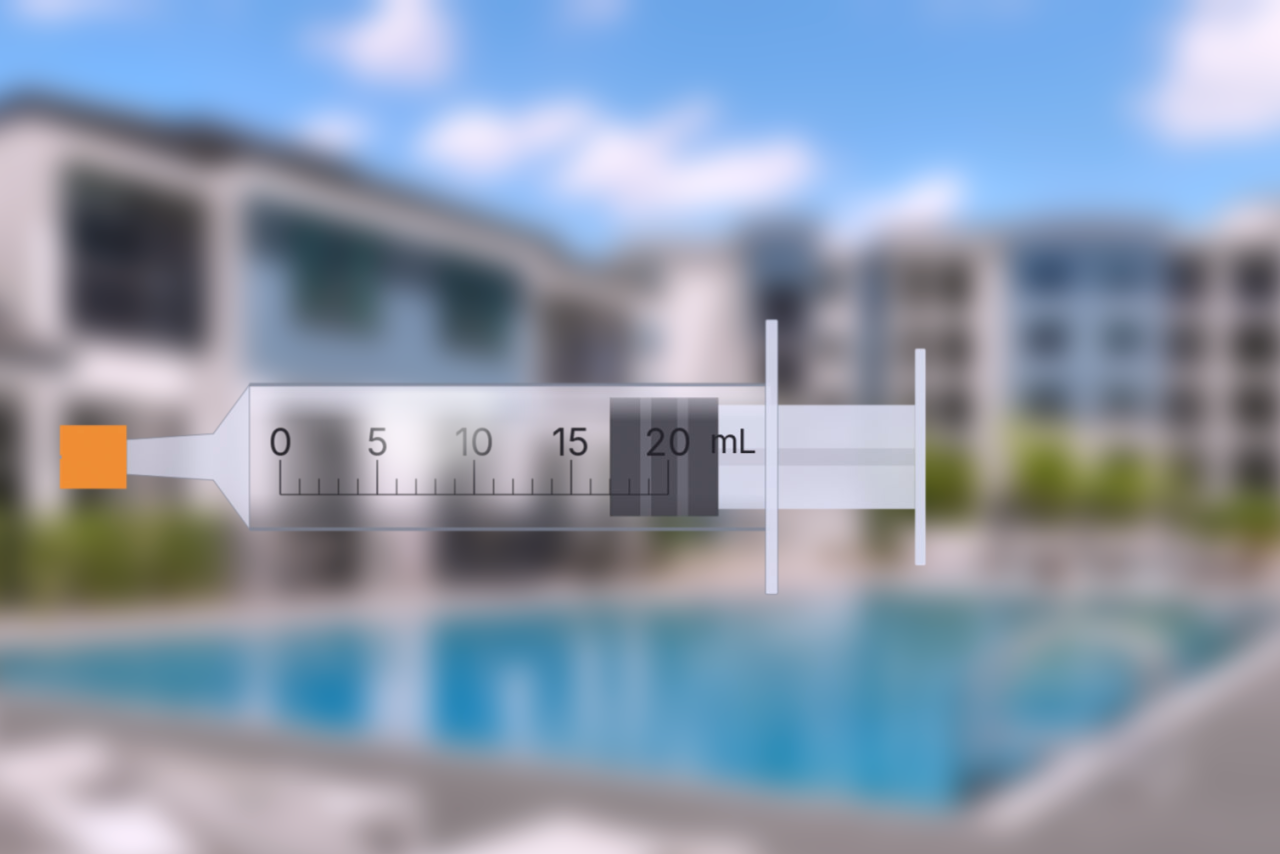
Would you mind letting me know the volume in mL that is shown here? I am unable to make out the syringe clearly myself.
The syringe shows 17 mL
